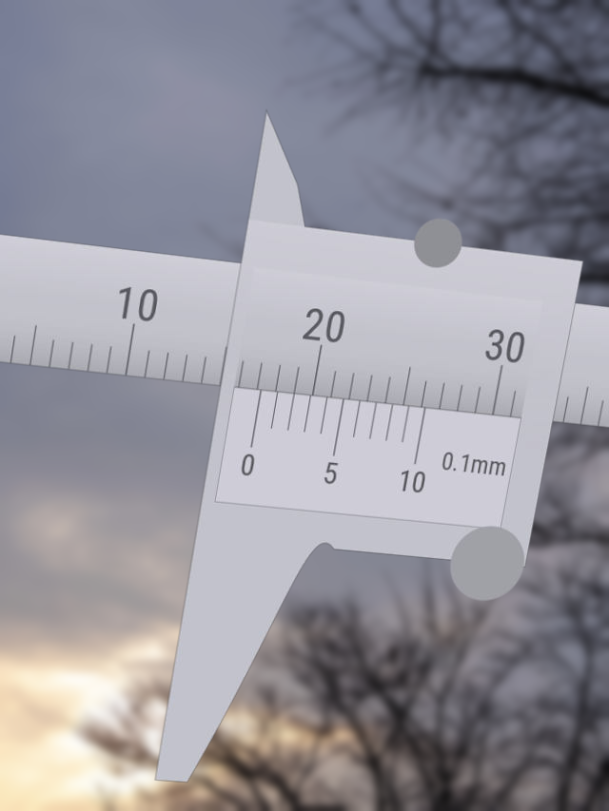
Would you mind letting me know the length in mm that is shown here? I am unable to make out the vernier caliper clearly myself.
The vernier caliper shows 17.2 mm
